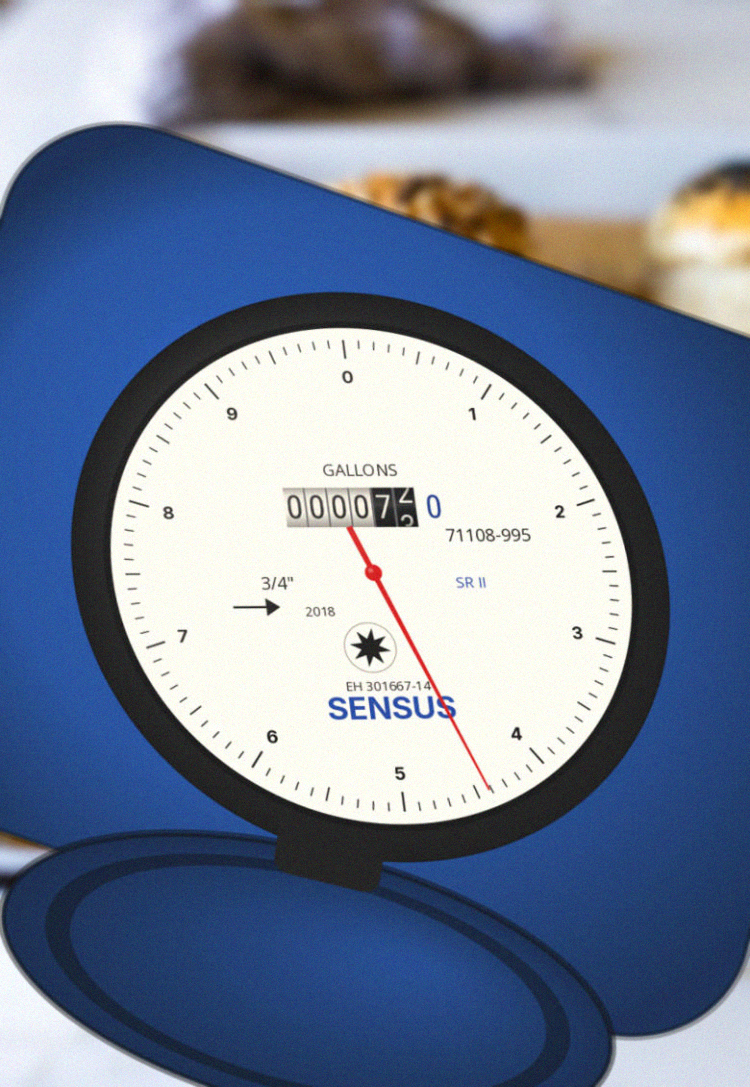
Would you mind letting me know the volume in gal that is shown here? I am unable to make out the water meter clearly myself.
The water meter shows 724.4 gal
